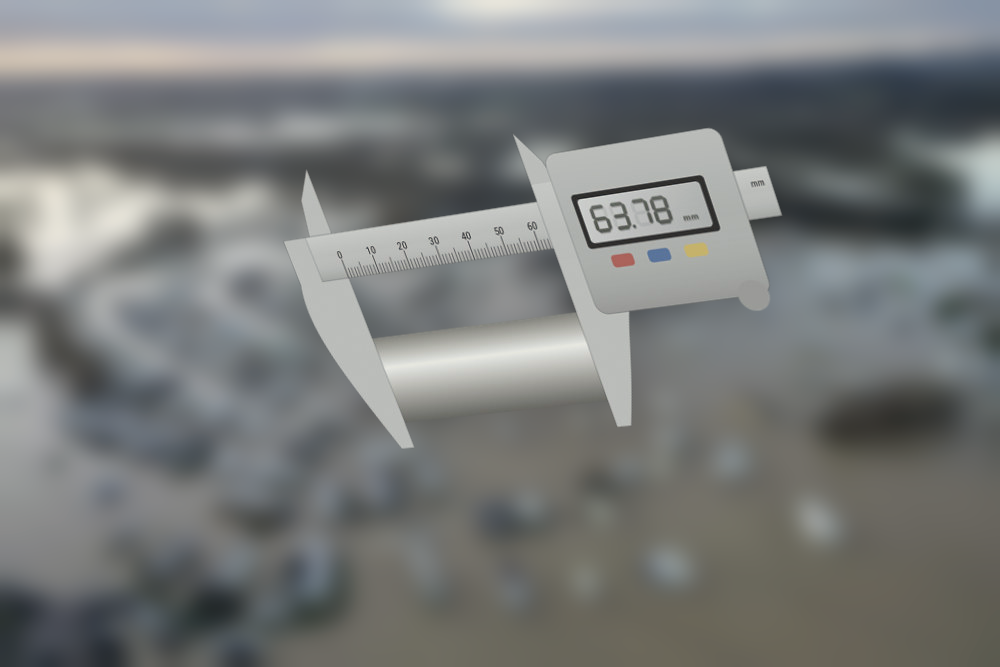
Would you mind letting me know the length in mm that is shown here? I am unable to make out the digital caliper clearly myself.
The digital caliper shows 63.78 mm
